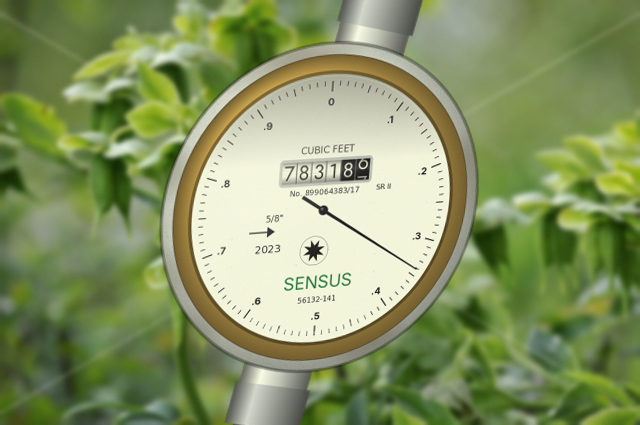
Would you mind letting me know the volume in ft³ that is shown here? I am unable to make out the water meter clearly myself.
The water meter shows 783186.34 ft³
